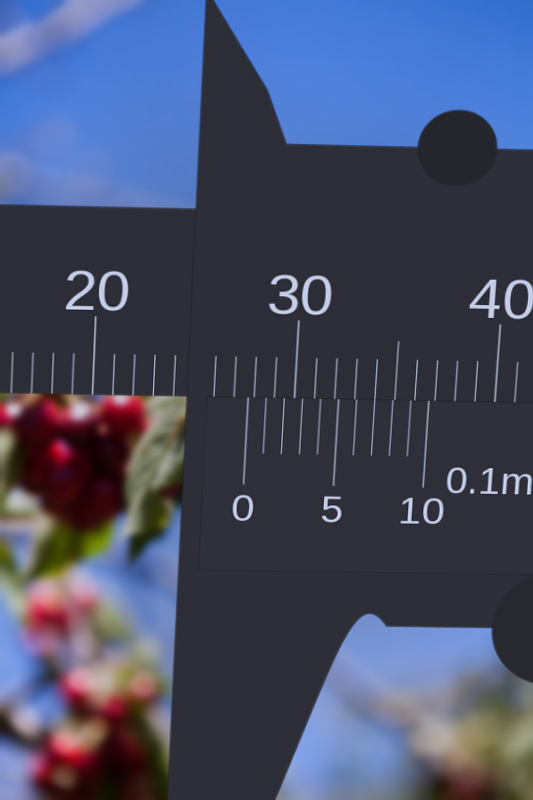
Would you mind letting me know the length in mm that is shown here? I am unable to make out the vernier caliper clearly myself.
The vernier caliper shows 27.7 mm
